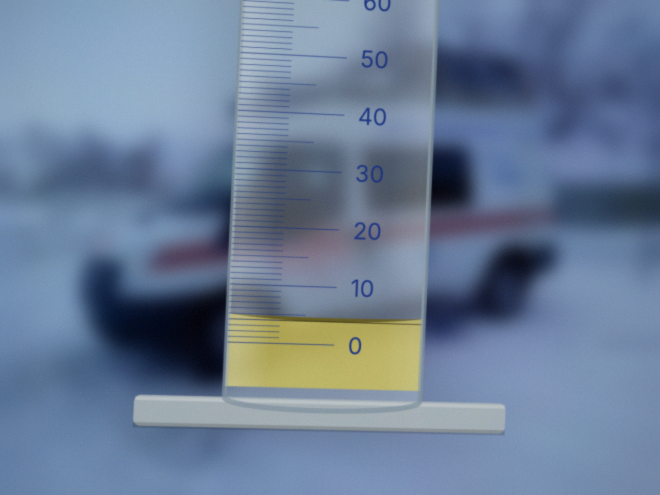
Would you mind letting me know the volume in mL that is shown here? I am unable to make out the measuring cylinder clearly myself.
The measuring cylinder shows 4 mL
